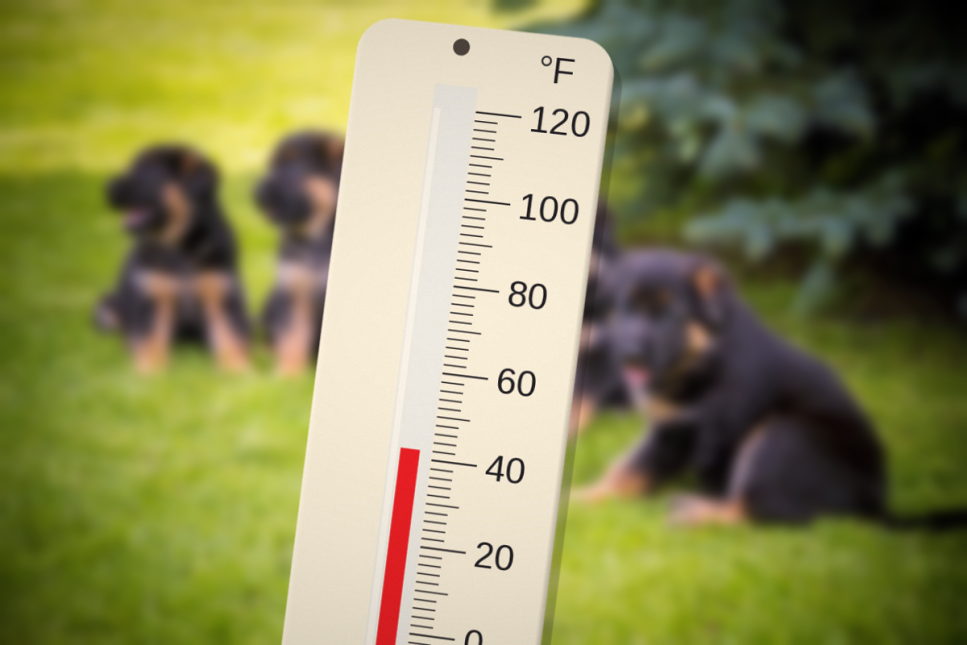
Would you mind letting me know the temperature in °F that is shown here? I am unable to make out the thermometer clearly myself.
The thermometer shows 42 °F
